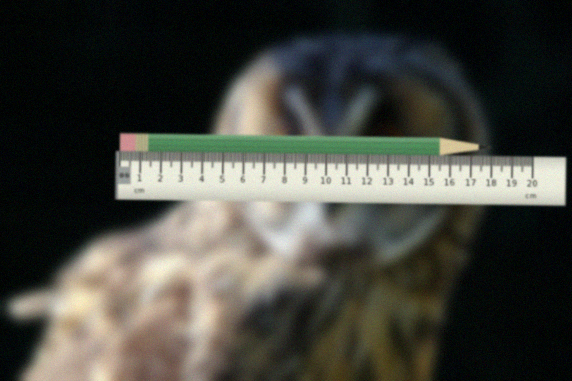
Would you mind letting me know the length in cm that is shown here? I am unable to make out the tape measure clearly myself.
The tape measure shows 18 cm
